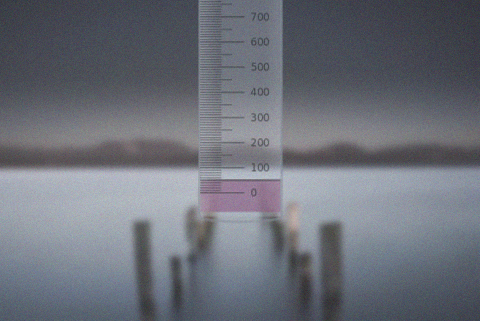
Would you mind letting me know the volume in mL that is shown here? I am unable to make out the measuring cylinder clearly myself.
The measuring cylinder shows 50 mL
